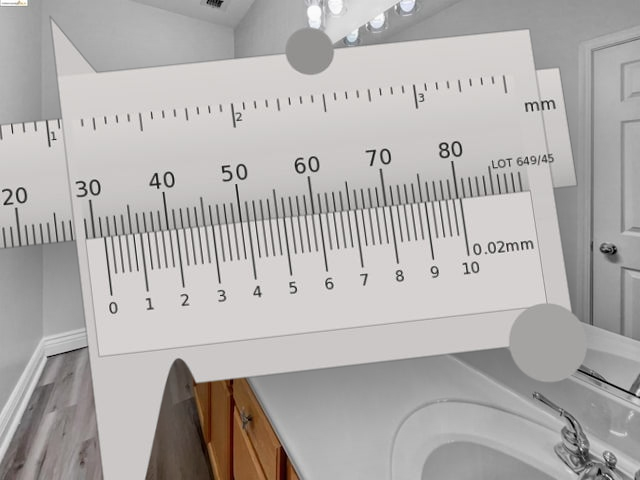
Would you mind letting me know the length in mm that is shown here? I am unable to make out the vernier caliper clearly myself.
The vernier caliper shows 31.4 mm
